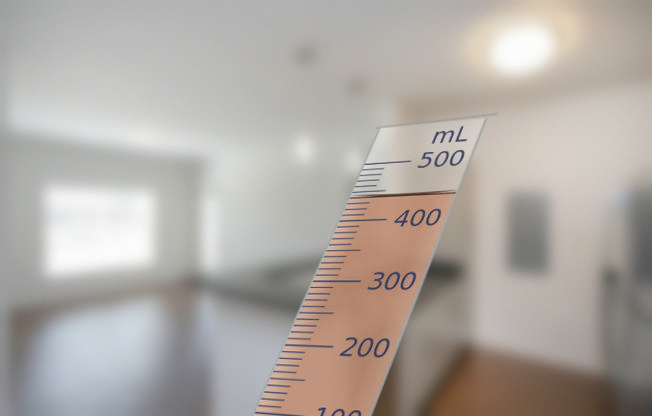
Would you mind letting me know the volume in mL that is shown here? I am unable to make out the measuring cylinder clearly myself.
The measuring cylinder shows 440 mL
